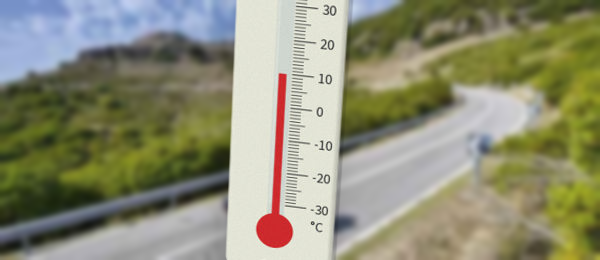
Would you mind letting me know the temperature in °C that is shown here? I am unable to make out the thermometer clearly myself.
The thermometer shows 10 °C
